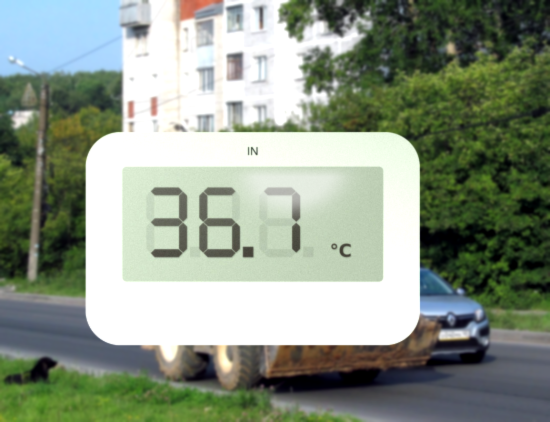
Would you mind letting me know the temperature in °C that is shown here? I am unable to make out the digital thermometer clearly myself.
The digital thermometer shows 36.7 °C
